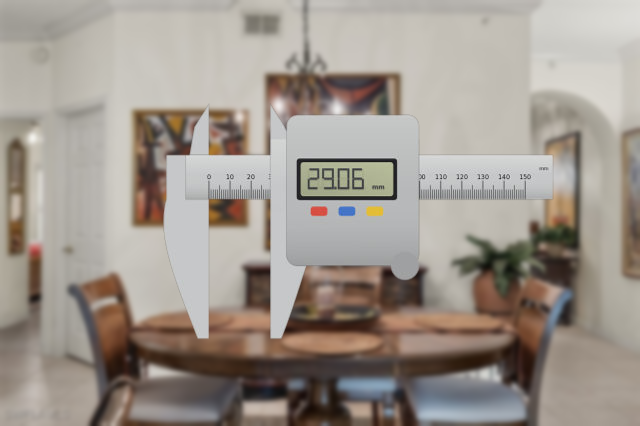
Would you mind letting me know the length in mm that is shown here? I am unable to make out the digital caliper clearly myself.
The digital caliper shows 29.06 mm
